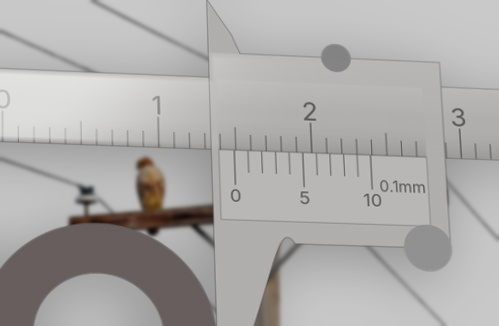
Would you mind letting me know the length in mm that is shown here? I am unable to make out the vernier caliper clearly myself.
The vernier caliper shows 14.9 mm
